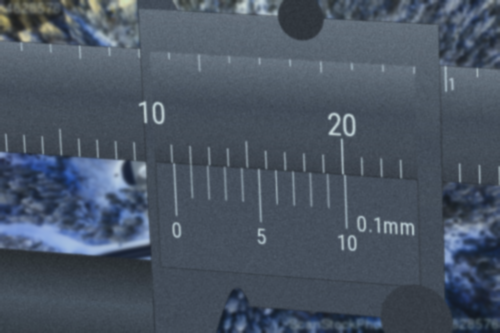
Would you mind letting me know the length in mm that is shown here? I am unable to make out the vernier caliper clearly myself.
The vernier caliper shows 11.1 mm
